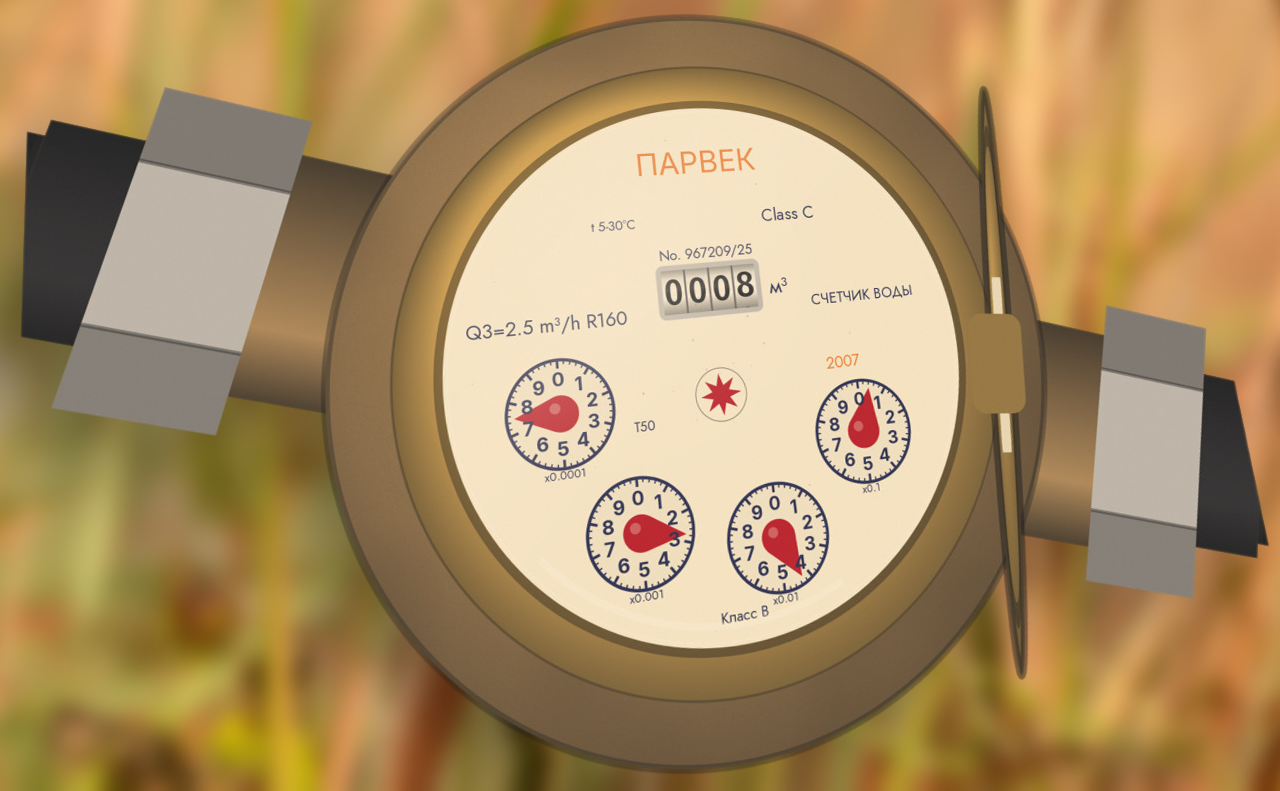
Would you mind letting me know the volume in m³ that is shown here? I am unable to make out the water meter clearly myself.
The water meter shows 8.0427 m³
